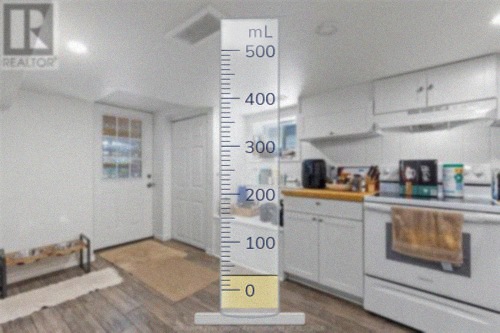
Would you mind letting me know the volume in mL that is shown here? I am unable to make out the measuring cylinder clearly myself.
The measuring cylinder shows 30 mL
